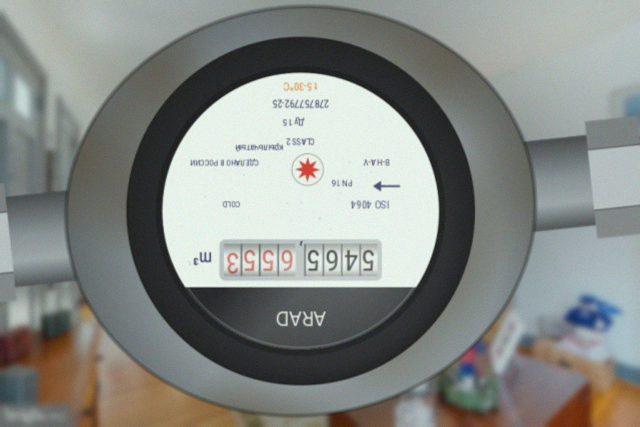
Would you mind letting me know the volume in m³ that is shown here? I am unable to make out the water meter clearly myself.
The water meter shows 5465.6553 m³
